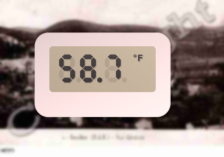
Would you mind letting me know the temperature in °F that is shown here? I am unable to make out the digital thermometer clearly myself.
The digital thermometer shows 58.7 °F
